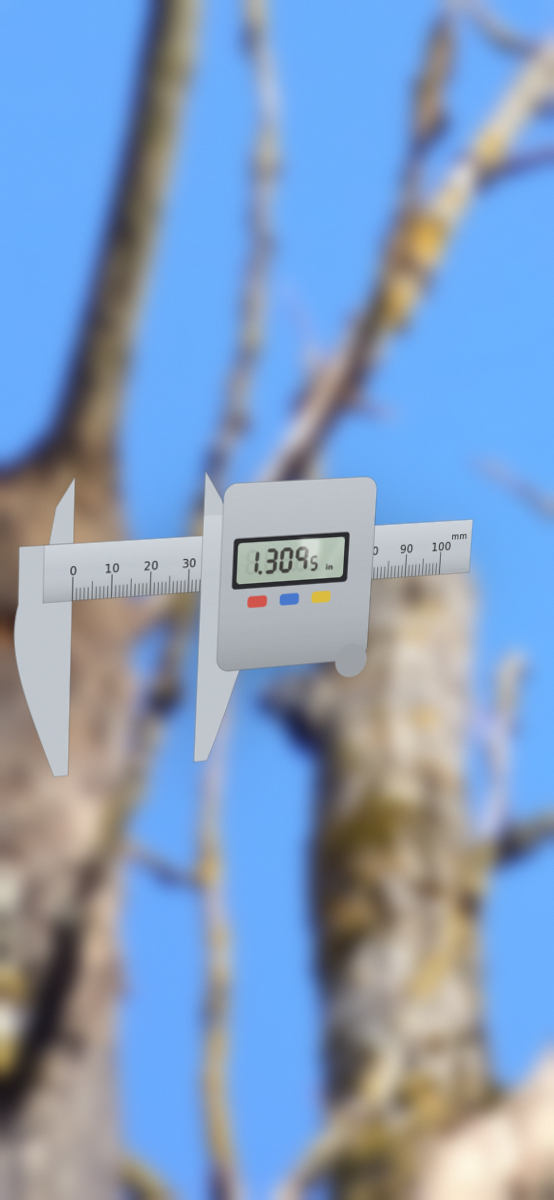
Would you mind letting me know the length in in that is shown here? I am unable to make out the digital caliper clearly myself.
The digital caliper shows 1.3095 in
